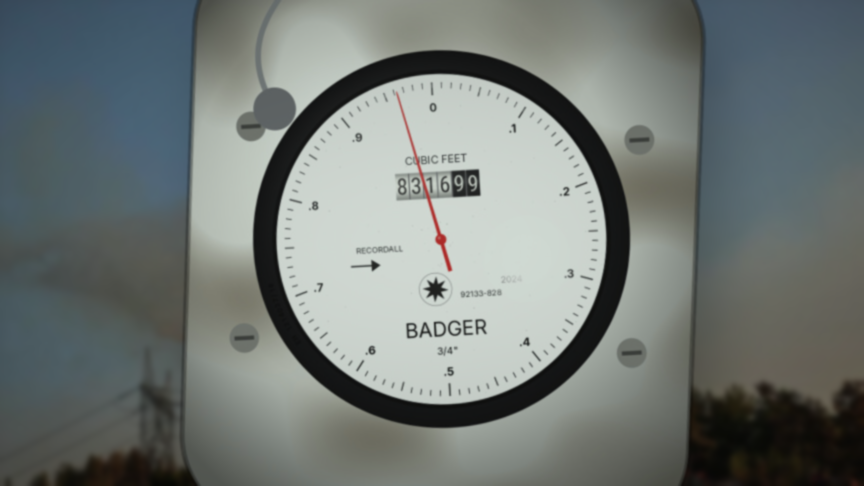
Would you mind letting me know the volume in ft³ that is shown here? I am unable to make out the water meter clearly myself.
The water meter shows 831698.96 ft³
